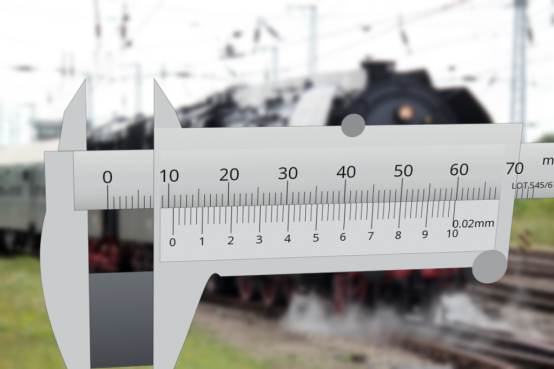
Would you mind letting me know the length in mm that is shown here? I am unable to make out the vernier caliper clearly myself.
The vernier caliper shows 10.8 mm
